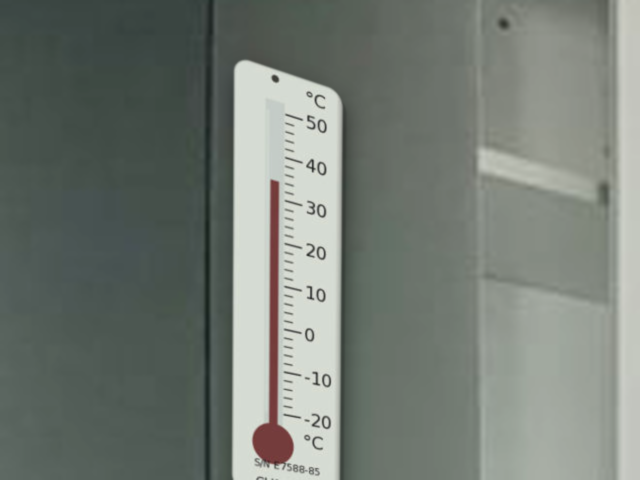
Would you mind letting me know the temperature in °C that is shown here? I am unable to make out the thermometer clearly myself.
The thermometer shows 34 °C
